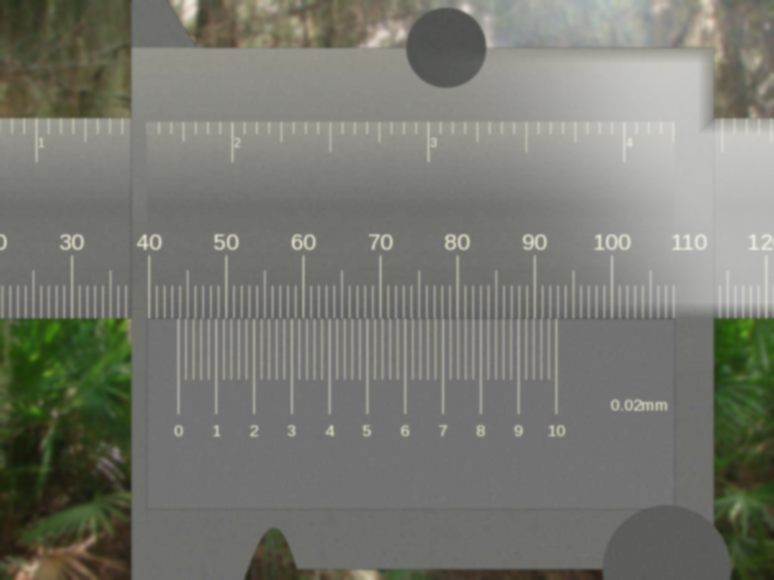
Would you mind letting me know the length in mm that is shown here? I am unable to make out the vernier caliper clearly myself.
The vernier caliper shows 43.8 mm
